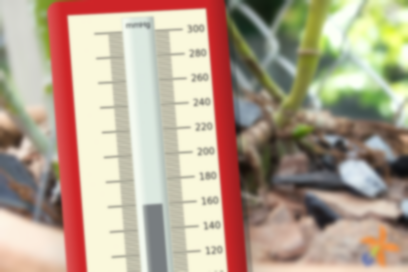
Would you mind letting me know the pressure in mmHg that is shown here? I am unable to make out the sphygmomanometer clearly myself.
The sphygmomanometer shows 160 mmHg
